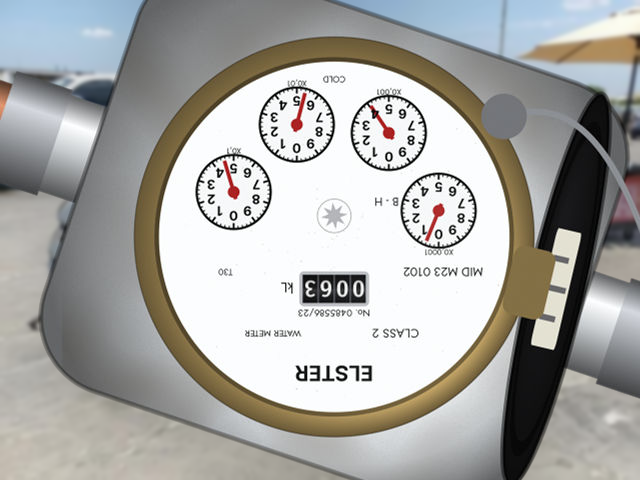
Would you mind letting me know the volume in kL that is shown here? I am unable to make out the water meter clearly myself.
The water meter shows 63.4540 kL
